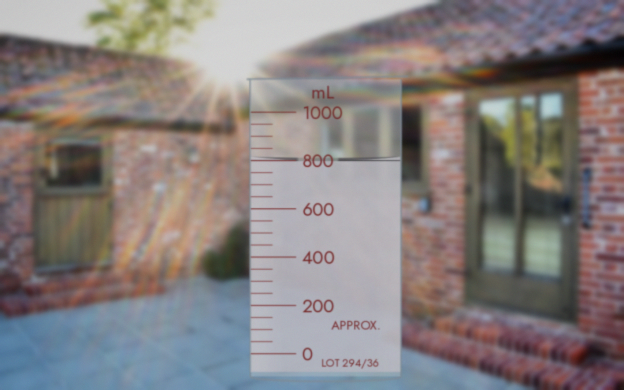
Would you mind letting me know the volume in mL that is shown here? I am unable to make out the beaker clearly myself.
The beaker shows 800 mL
